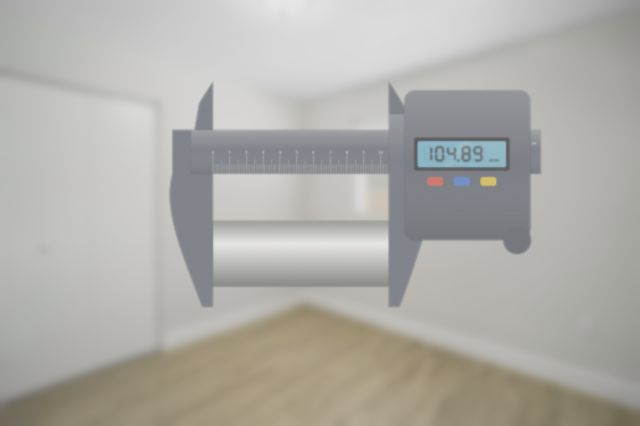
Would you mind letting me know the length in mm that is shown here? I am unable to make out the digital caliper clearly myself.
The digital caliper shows 104.89 mm
